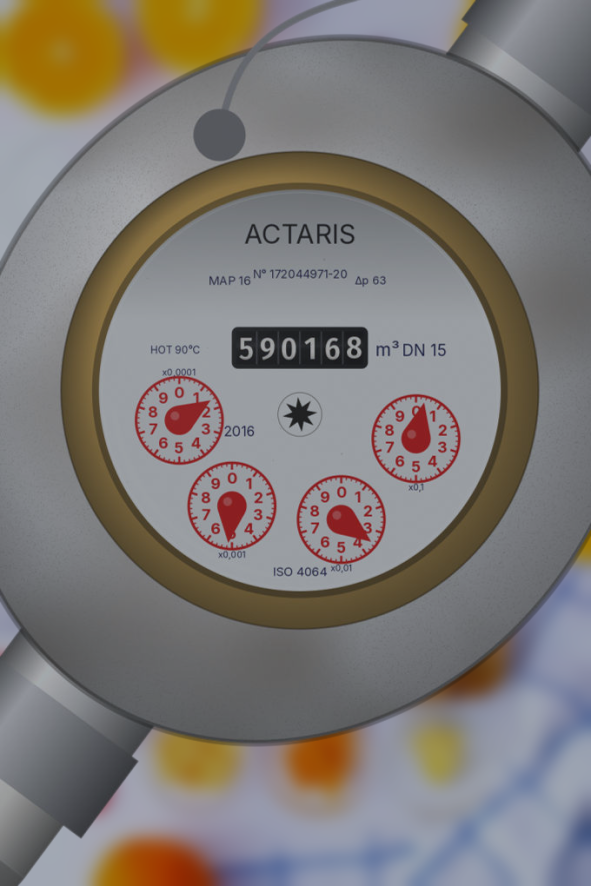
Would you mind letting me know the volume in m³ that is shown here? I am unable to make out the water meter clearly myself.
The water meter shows 590168.0351 m³
